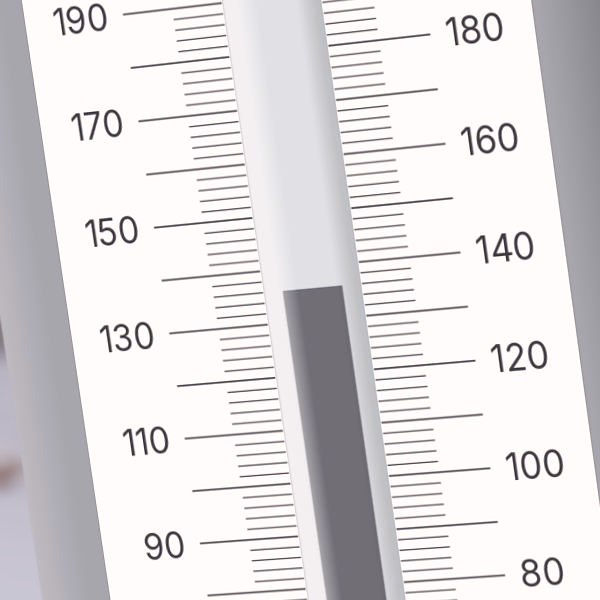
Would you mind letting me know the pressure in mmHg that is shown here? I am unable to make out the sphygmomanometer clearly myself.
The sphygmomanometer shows 136 mmHg
